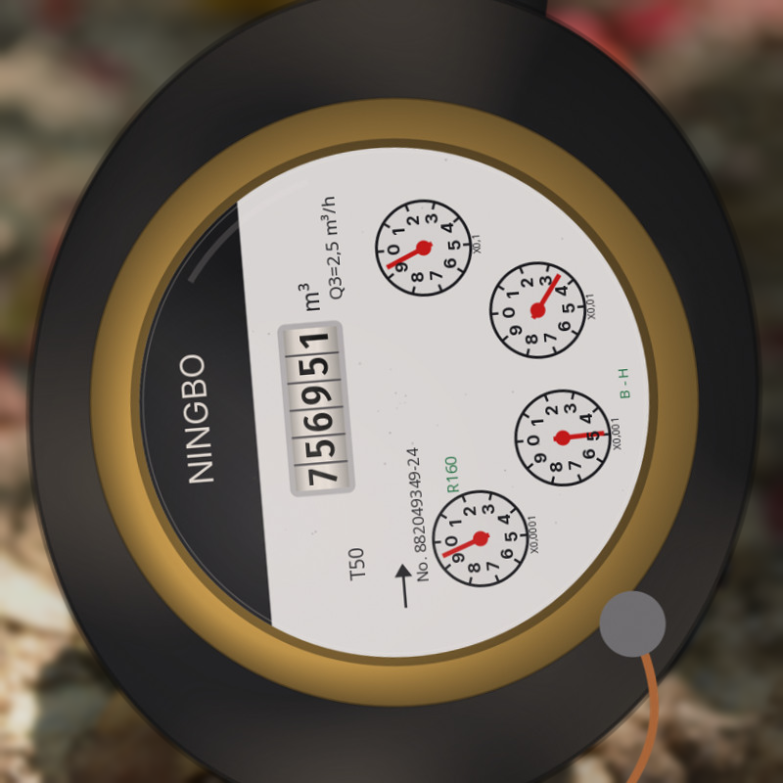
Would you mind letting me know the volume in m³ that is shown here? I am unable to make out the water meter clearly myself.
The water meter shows 756950.9349 m³
